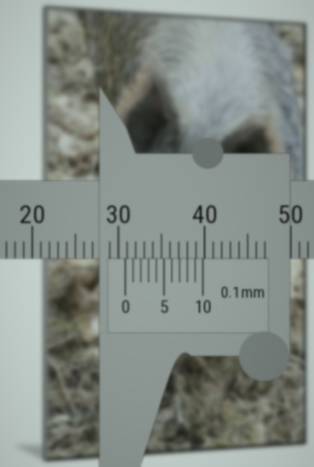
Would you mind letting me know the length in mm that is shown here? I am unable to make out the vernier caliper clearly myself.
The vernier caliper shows 30.8 mm
